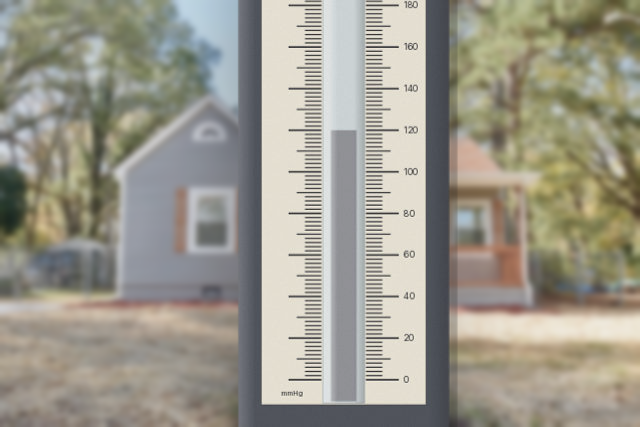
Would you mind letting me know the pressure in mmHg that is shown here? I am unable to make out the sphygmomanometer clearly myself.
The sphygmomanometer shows 120 mmHg
